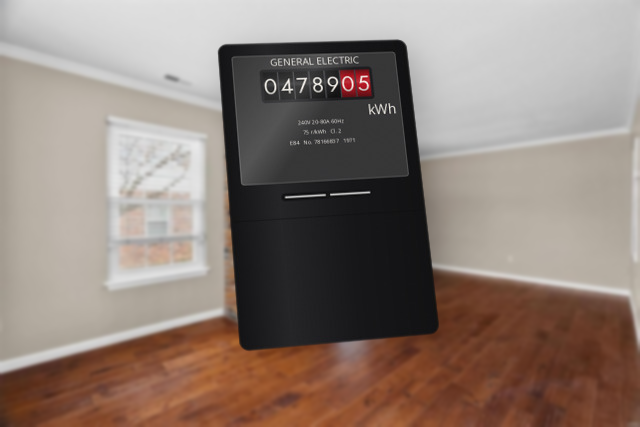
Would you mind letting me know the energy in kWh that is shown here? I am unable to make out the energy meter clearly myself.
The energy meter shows 4789.05 kWh
